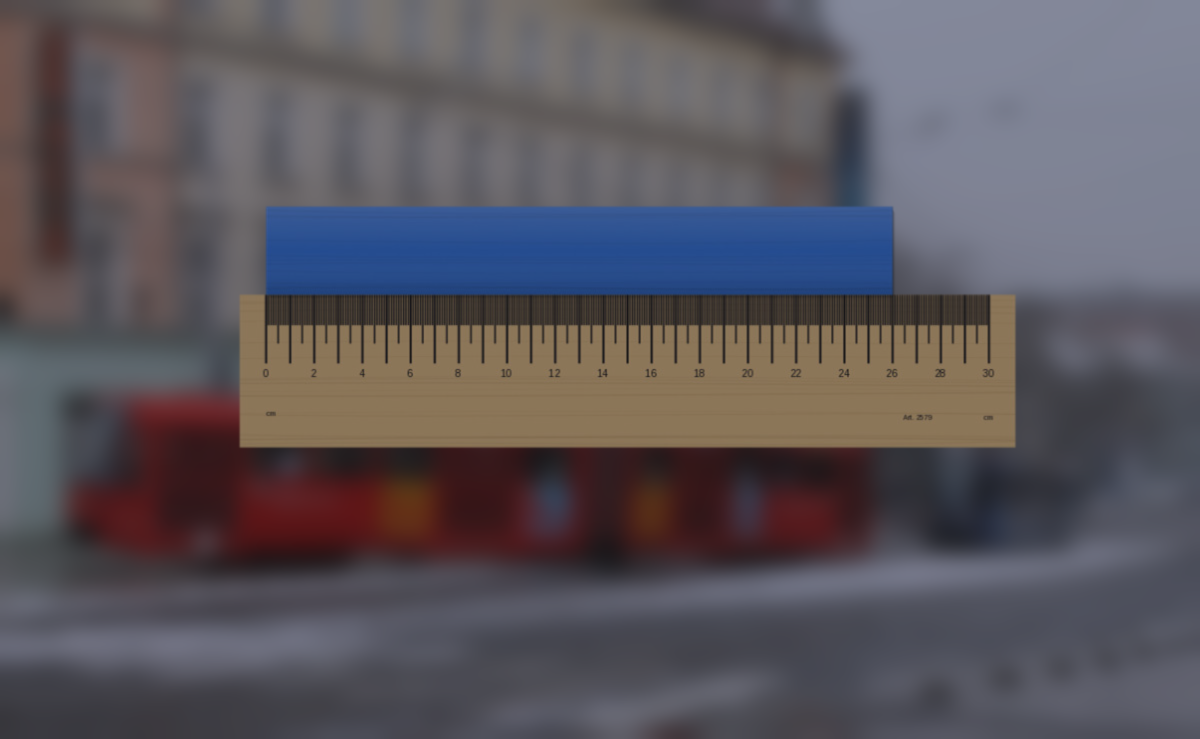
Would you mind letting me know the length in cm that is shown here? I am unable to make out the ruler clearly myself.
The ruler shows 26 cm
